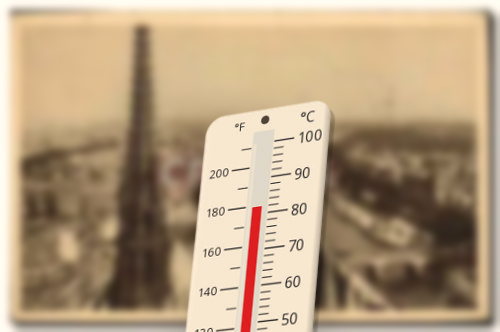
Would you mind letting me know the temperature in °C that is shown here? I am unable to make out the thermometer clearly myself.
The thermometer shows 82 °C
